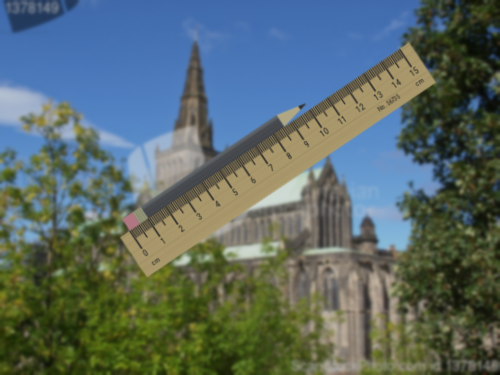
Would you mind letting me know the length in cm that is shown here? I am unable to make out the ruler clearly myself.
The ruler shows 10 cm
